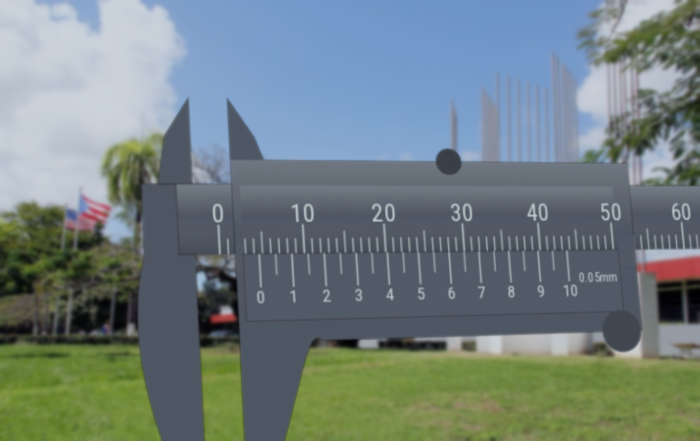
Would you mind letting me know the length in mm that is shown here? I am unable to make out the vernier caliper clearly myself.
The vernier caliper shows 4.6 mm
